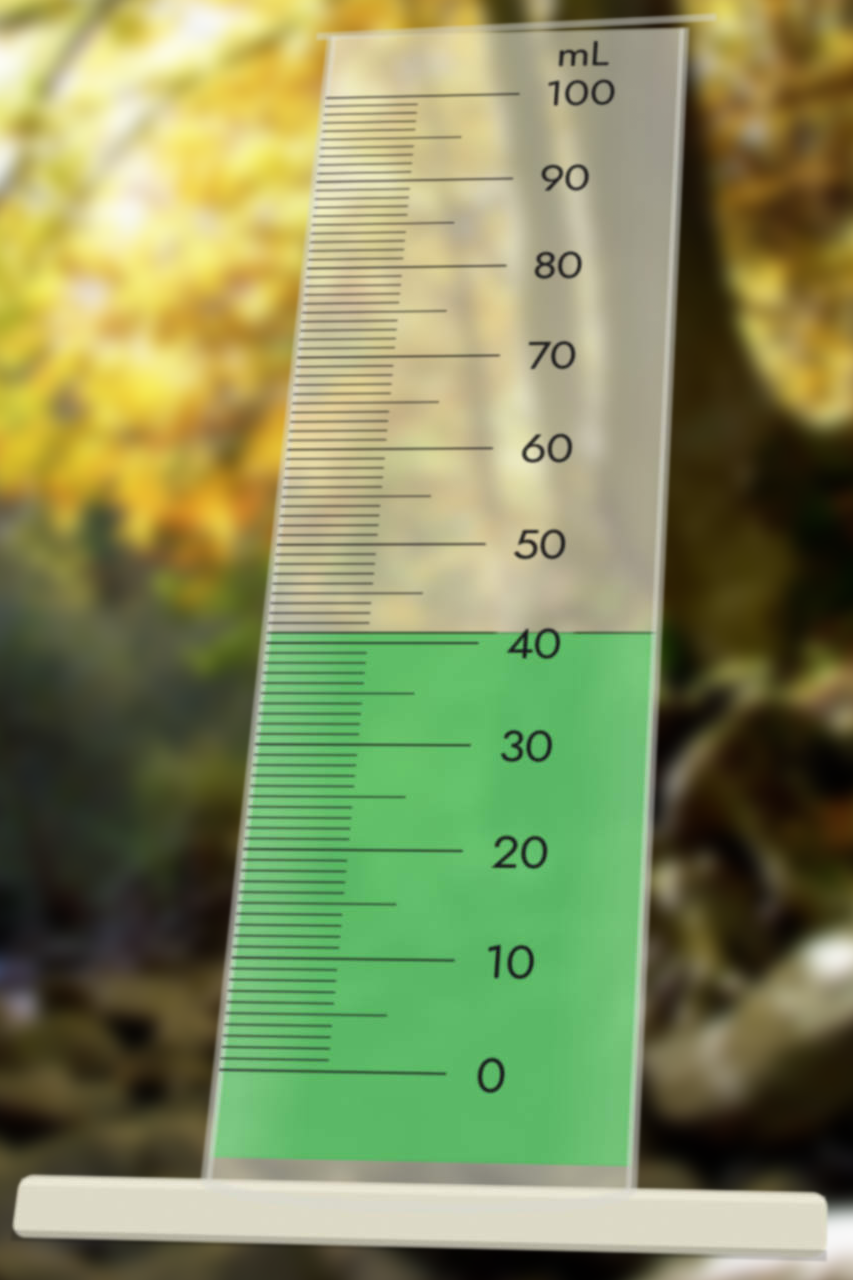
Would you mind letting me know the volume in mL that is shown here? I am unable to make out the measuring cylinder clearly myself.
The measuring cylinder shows 41 mL
